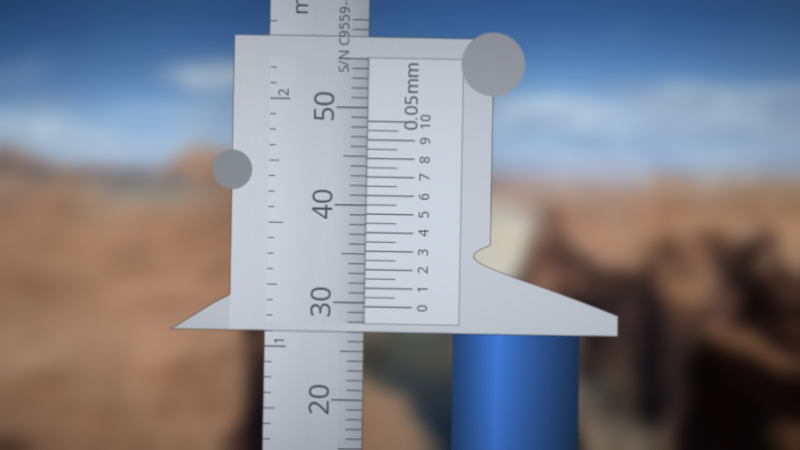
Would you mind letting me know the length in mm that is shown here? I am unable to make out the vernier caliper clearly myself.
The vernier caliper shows 29.6 mm
